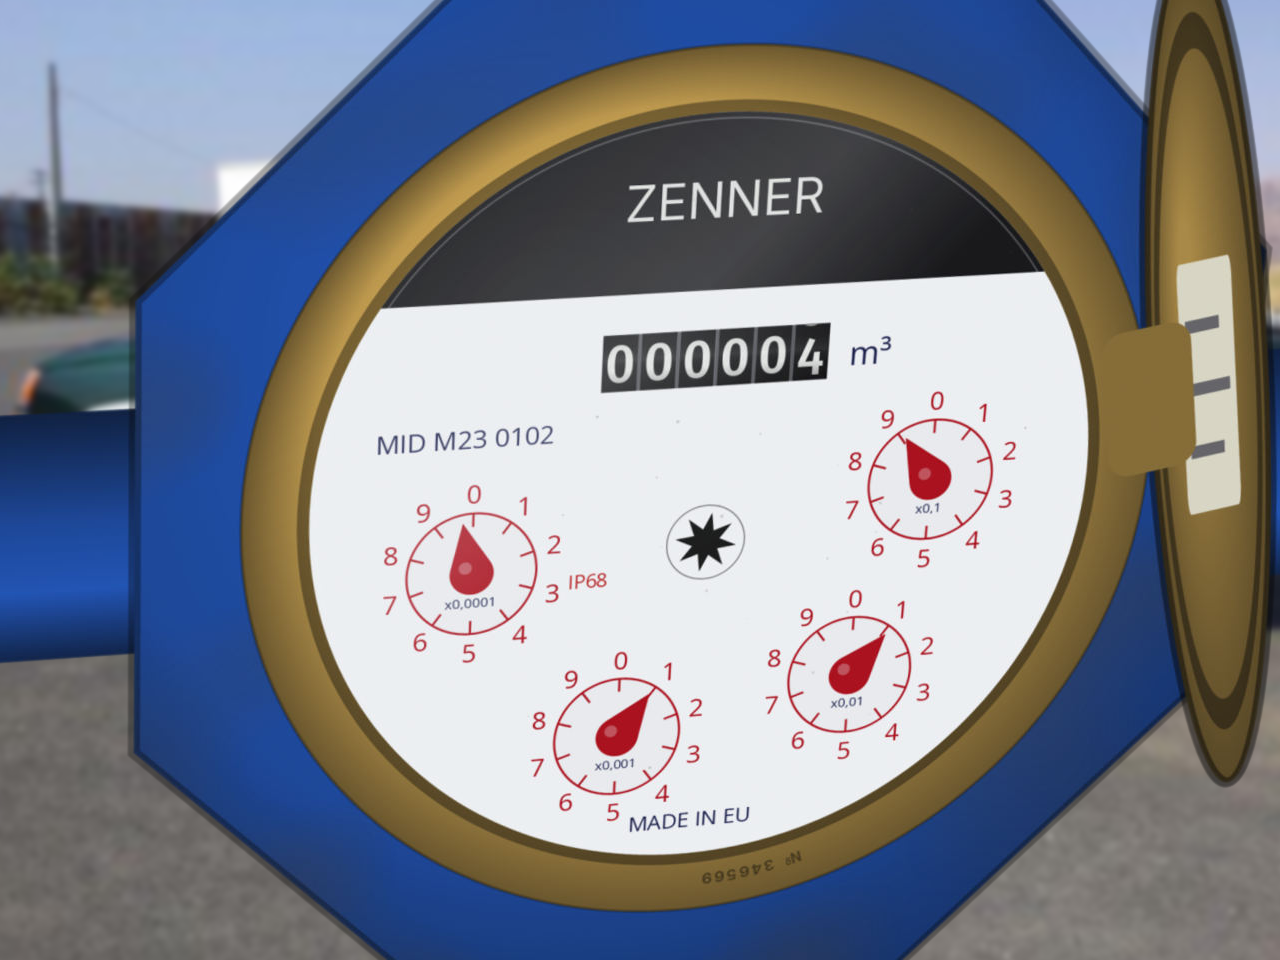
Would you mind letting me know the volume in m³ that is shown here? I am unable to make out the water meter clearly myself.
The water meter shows 3.9109 m³
